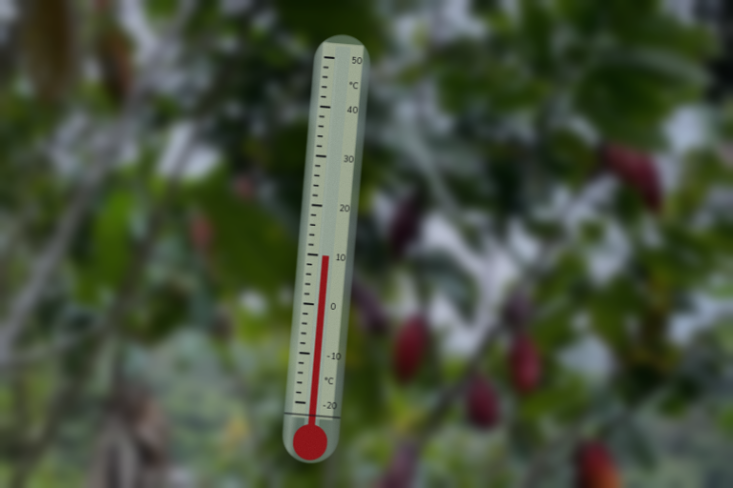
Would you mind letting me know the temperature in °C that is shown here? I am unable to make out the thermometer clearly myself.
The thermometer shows 10 °C
